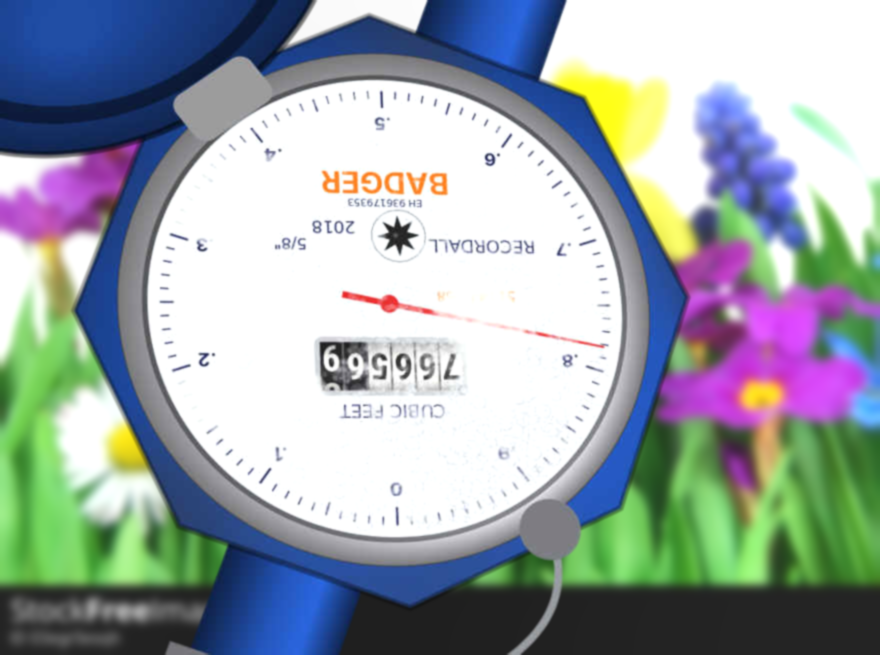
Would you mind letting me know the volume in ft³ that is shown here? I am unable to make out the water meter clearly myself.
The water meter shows 766568.78 ft³
